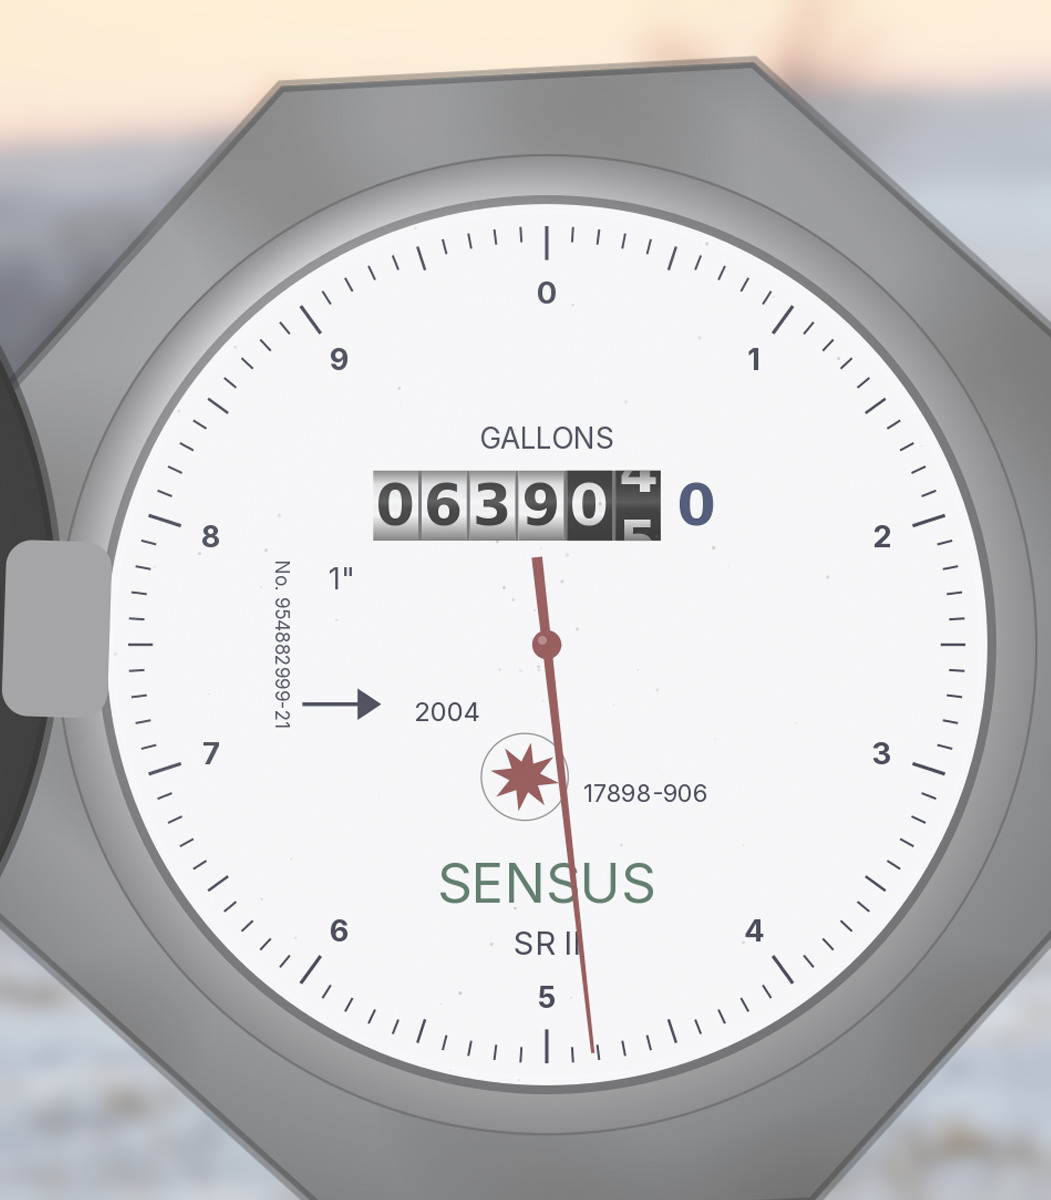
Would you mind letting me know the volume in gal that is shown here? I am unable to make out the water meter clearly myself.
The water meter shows 639044.8 gal
